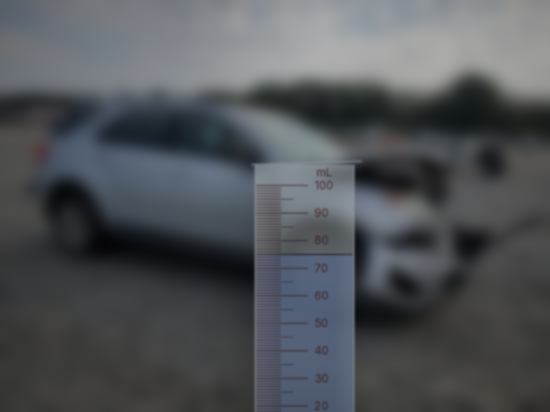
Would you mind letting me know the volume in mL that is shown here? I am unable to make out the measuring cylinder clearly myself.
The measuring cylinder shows 75 mL
